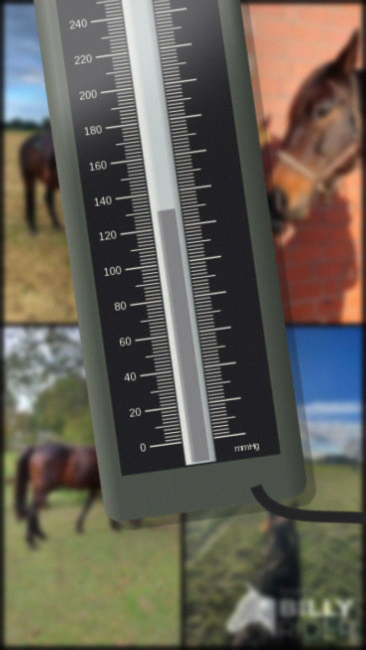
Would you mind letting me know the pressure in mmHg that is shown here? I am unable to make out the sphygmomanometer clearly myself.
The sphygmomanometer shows 130 mmHg
